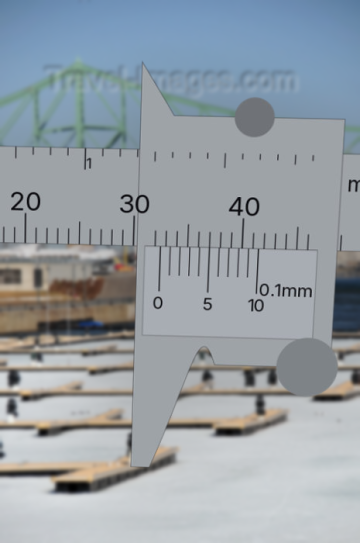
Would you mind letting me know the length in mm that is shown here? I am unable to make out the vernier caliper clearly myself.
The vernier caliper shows 32.5 mm
